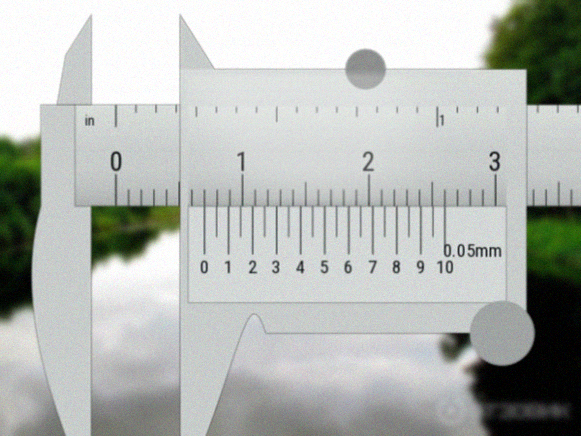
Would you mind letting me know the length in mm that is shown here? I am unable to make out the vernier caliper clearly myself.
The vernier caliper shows 7.0 mm
